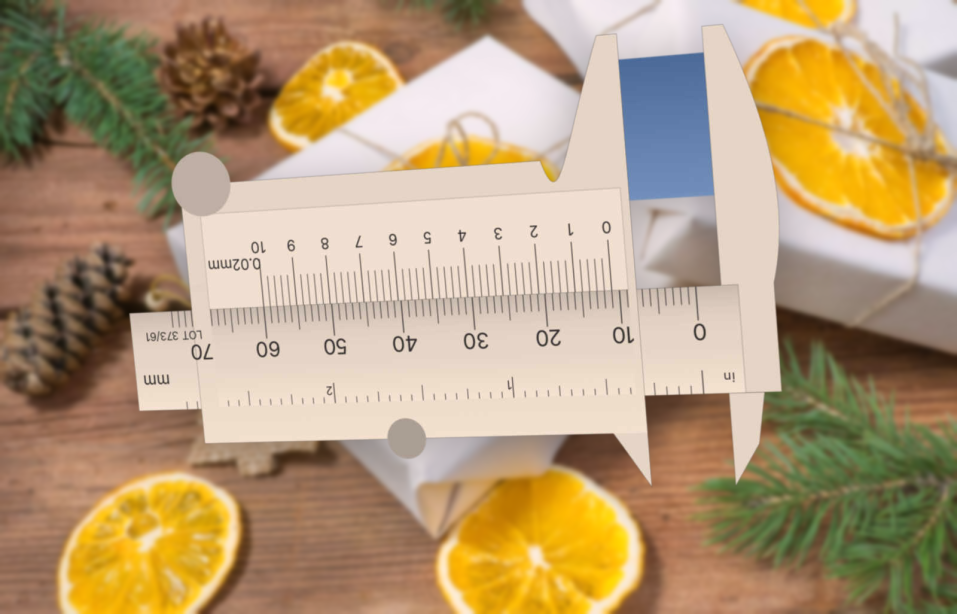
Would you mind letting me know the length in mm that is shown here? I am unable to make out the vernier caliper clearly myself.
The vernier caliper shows 11.0 mm
